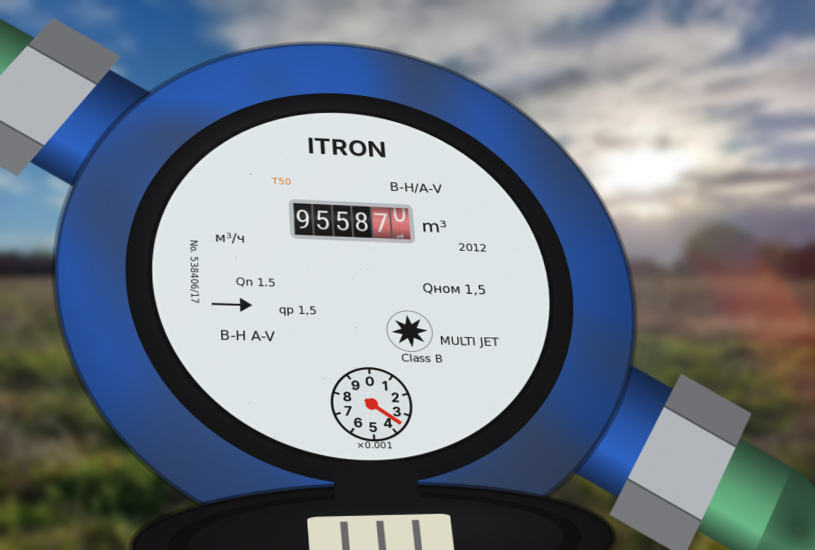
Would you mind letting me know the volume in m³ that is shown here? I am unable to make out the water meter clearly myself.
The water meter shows 9558.703 m³
